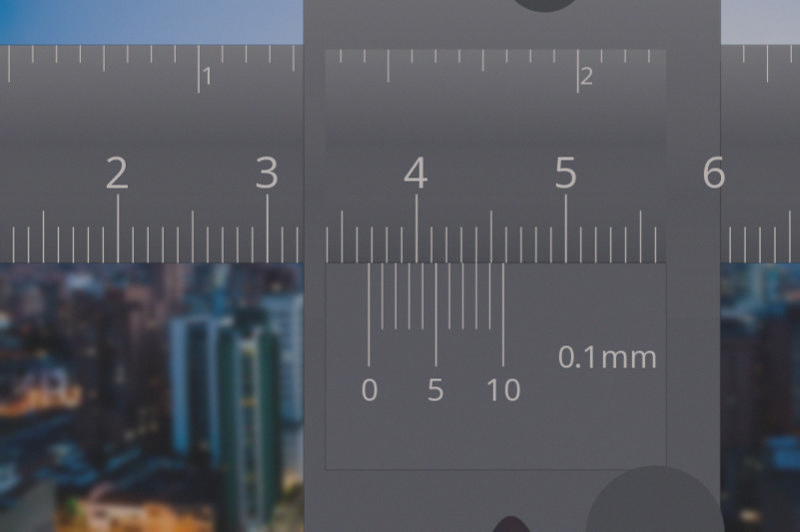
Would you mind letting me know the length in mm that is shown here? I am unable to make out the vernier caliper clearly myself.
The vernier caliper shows 36.8 mm
